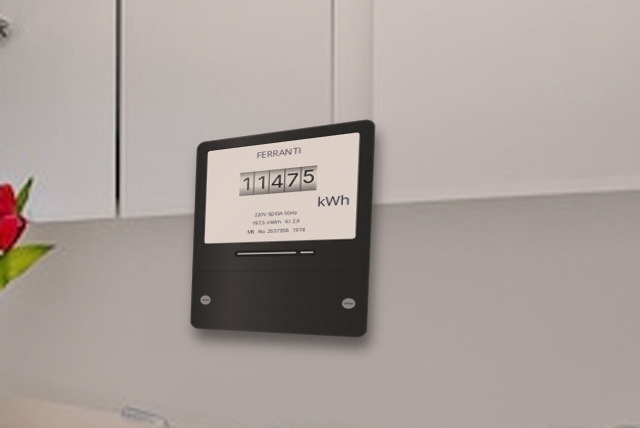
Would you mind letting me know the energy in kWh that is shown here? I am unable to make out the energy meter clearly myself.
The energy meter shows 11475 kWh
